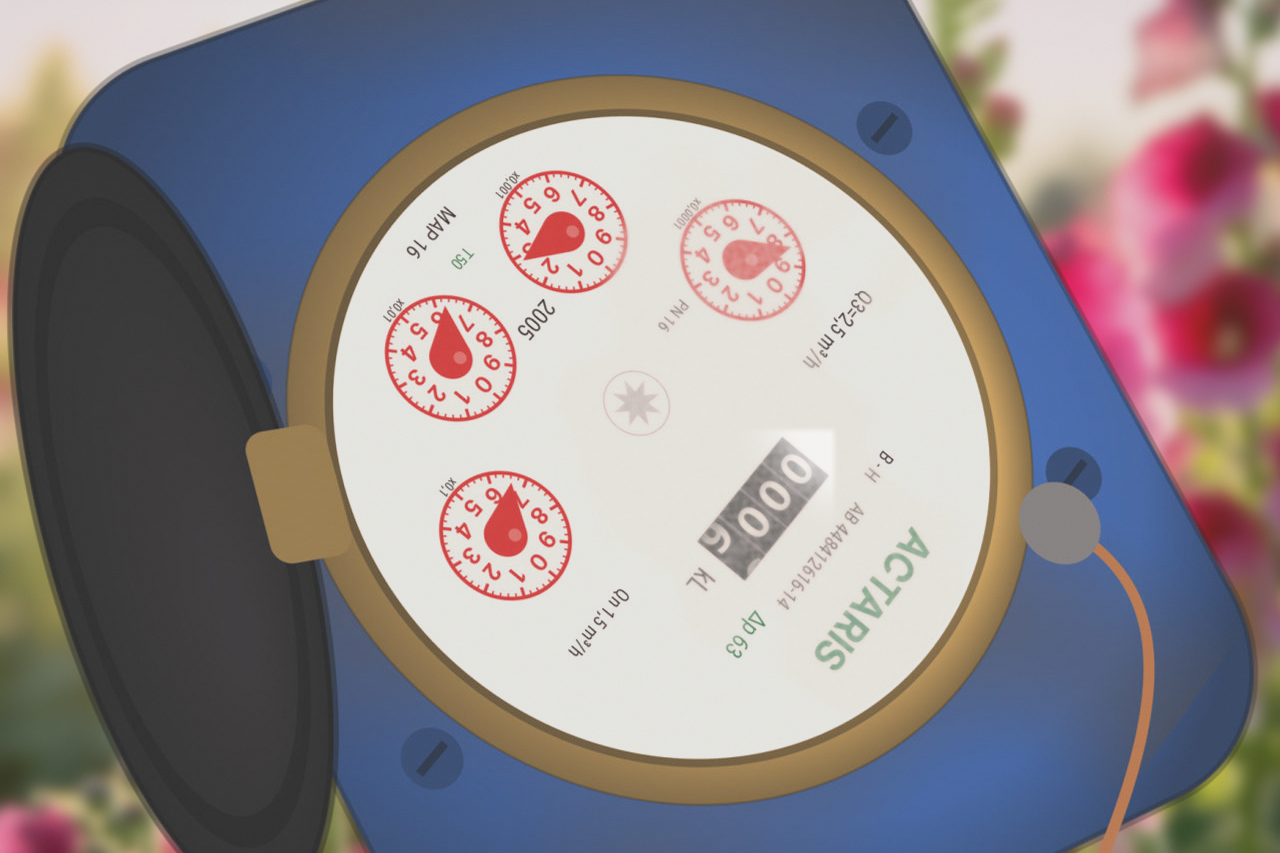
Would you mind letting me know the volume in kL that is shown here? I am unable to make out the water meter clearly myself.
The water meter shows 5.6628 kL
